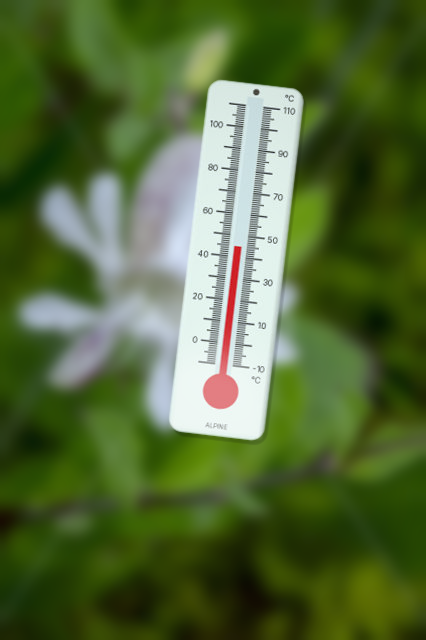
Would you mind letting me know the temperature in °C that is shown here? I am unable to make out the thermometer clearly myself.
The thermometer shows 45 °C
